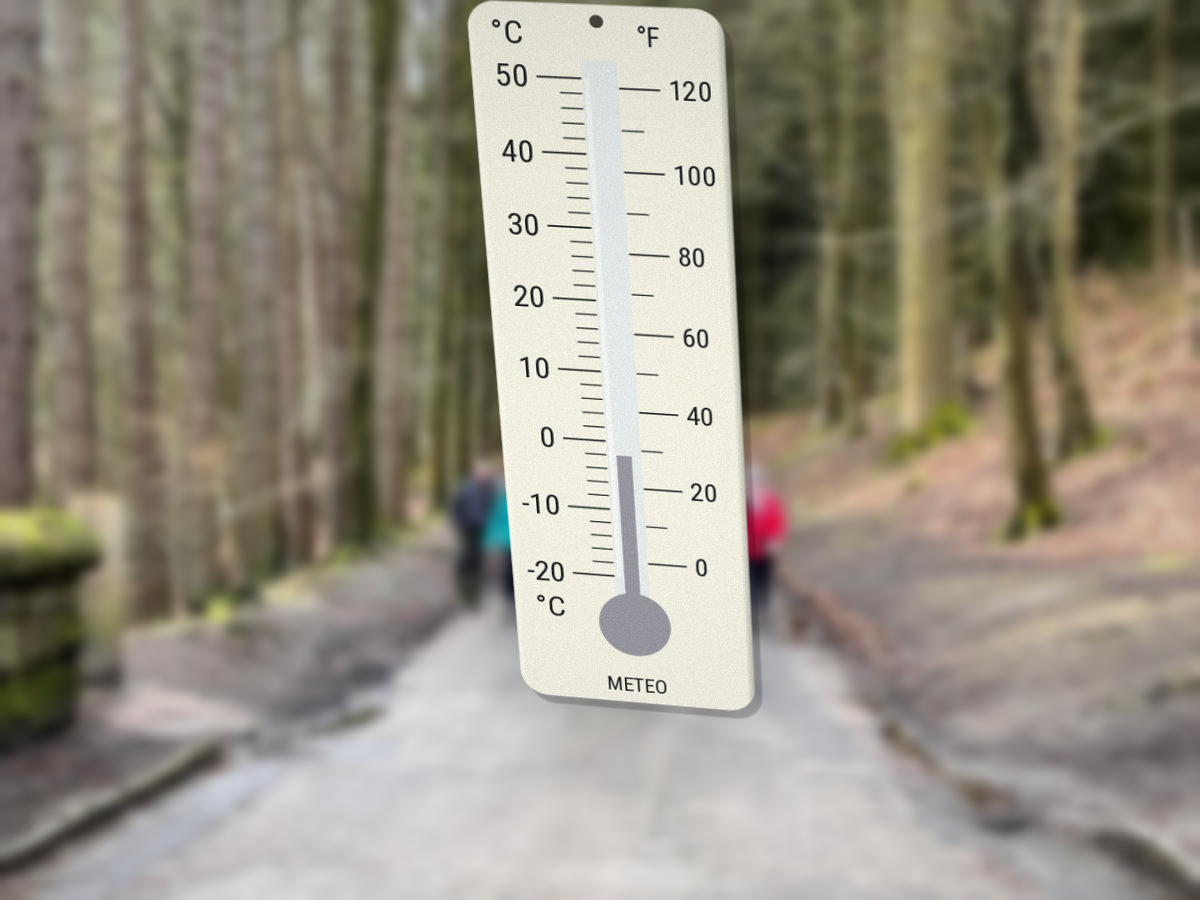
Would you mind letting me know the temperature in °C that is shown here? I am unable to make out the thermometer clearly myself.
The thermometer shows -2 °C
